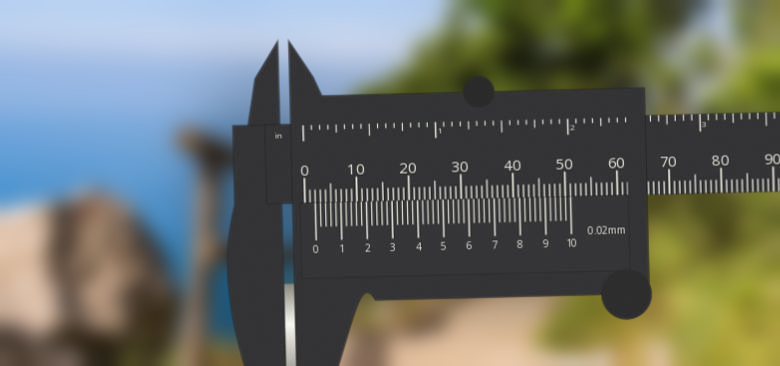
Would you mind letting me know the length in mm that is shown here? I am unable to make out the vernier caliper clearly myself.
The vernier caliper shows 2.0 mm
